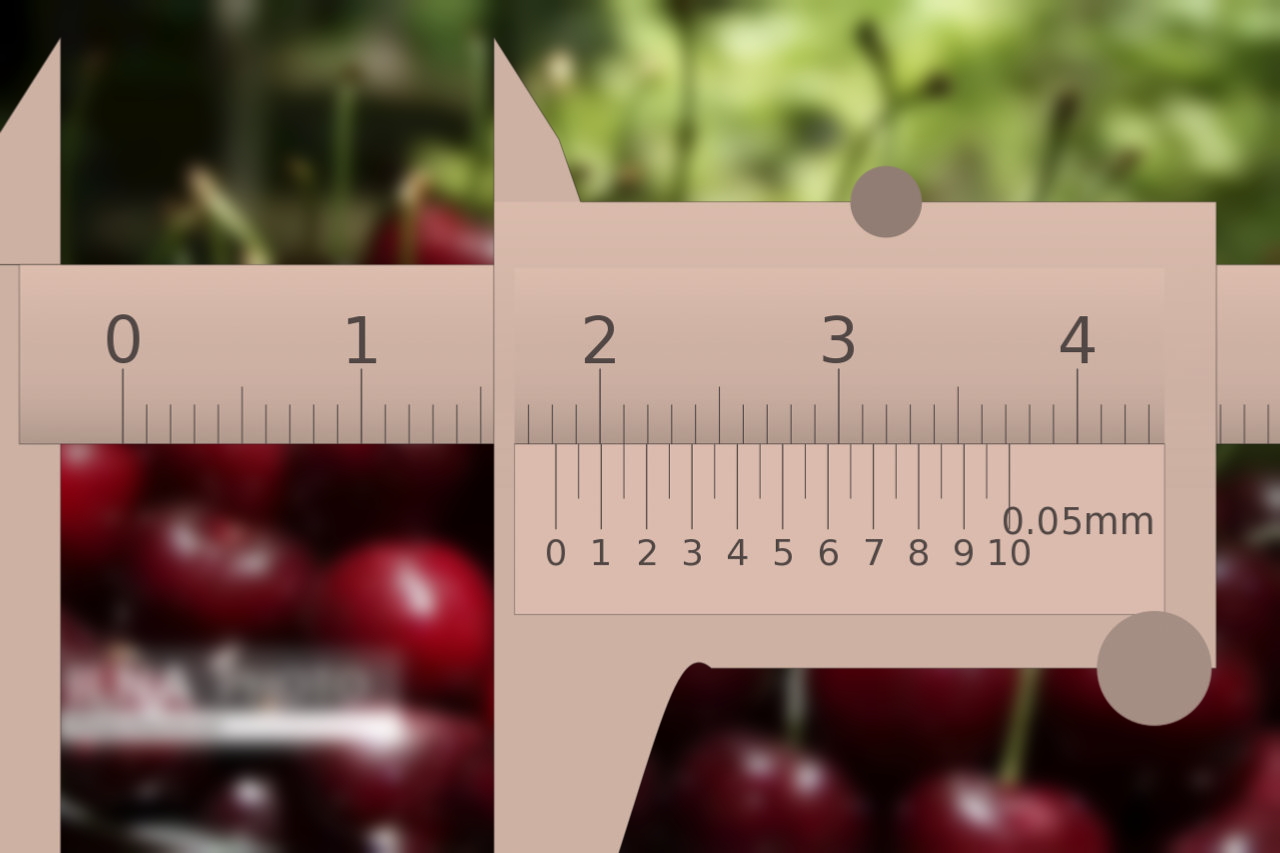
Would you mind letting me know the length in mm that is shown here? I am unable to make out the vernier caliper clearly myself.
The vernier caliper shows 18.15 mm
